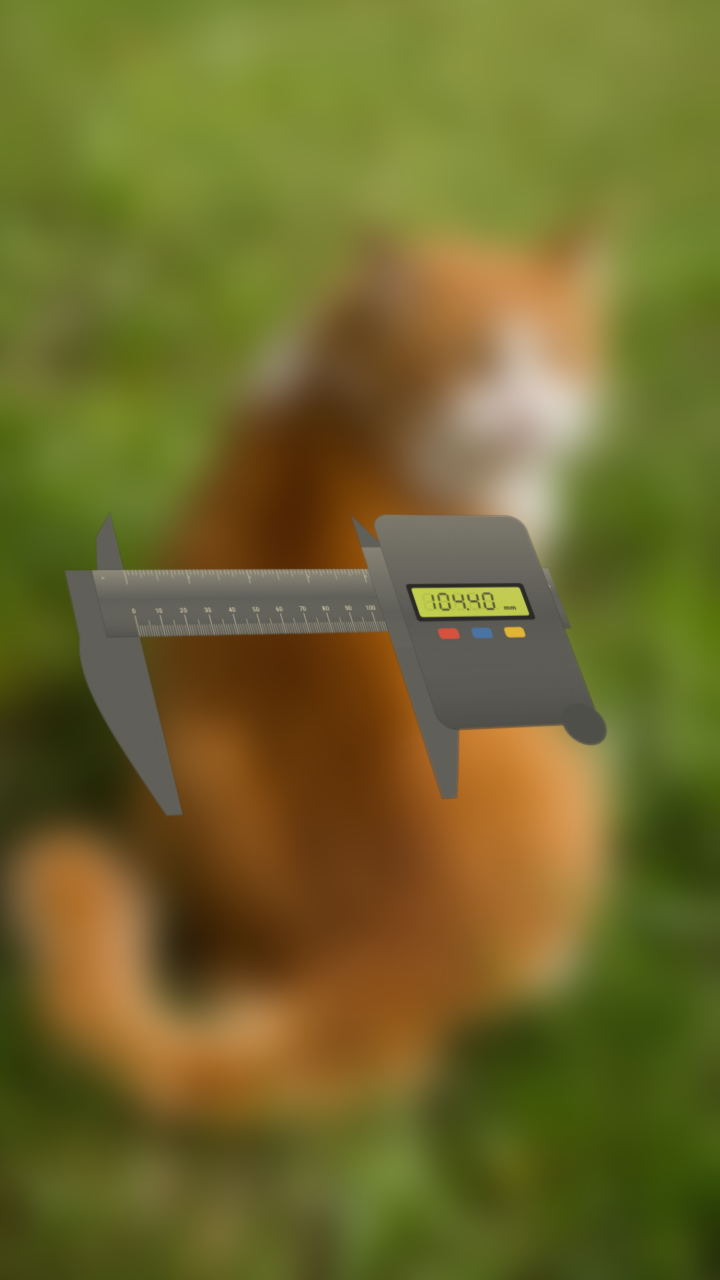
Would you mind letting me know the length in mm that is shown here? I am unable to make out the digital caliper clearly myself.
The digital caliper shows 104.40 mm
